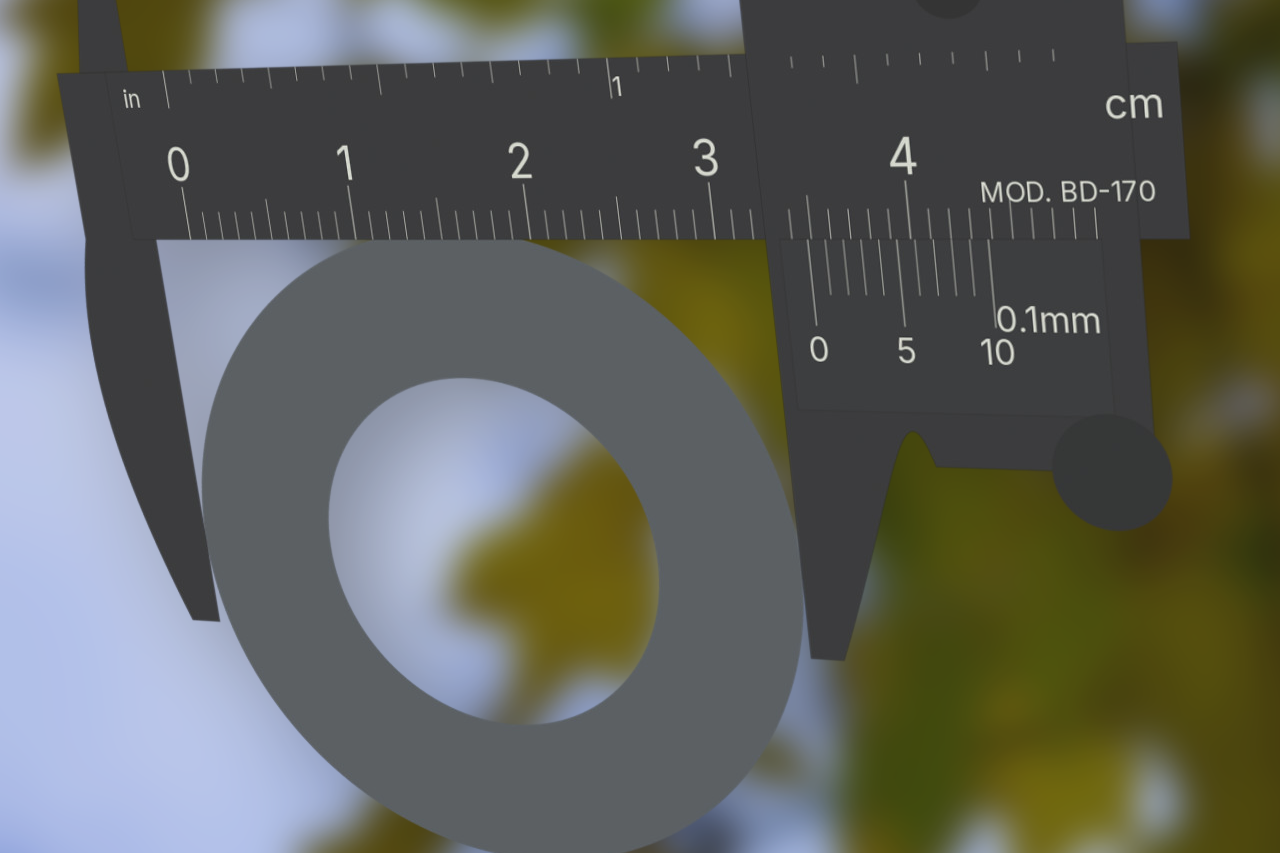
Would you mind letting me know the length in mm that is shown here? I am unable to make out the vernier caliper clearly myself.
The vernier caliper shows 34.8 mm
